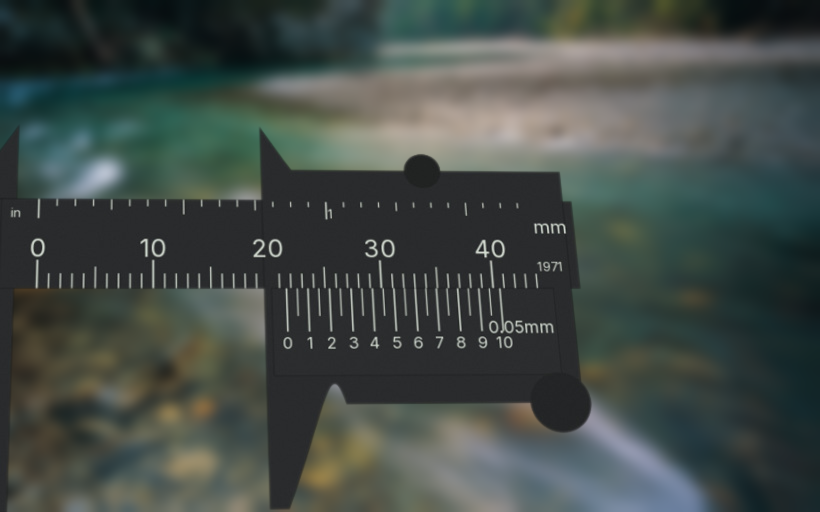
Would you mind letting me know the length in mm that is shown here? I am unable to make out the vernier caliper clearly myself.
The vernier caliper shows 21.6 mm
